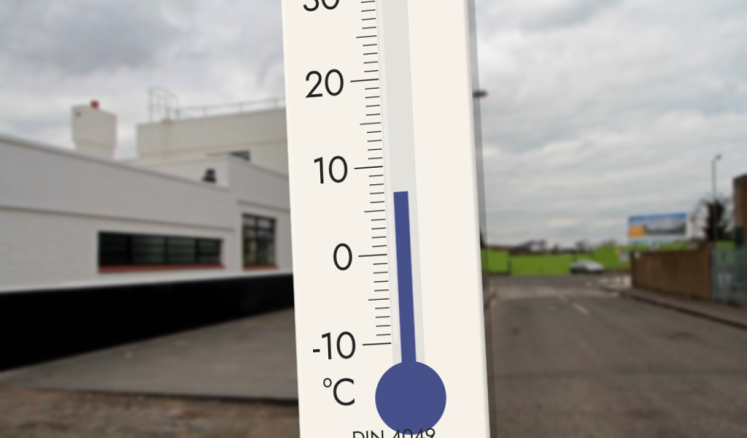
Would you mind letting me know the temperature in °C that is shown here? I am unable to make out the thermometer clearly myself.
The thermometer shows 7 °C
